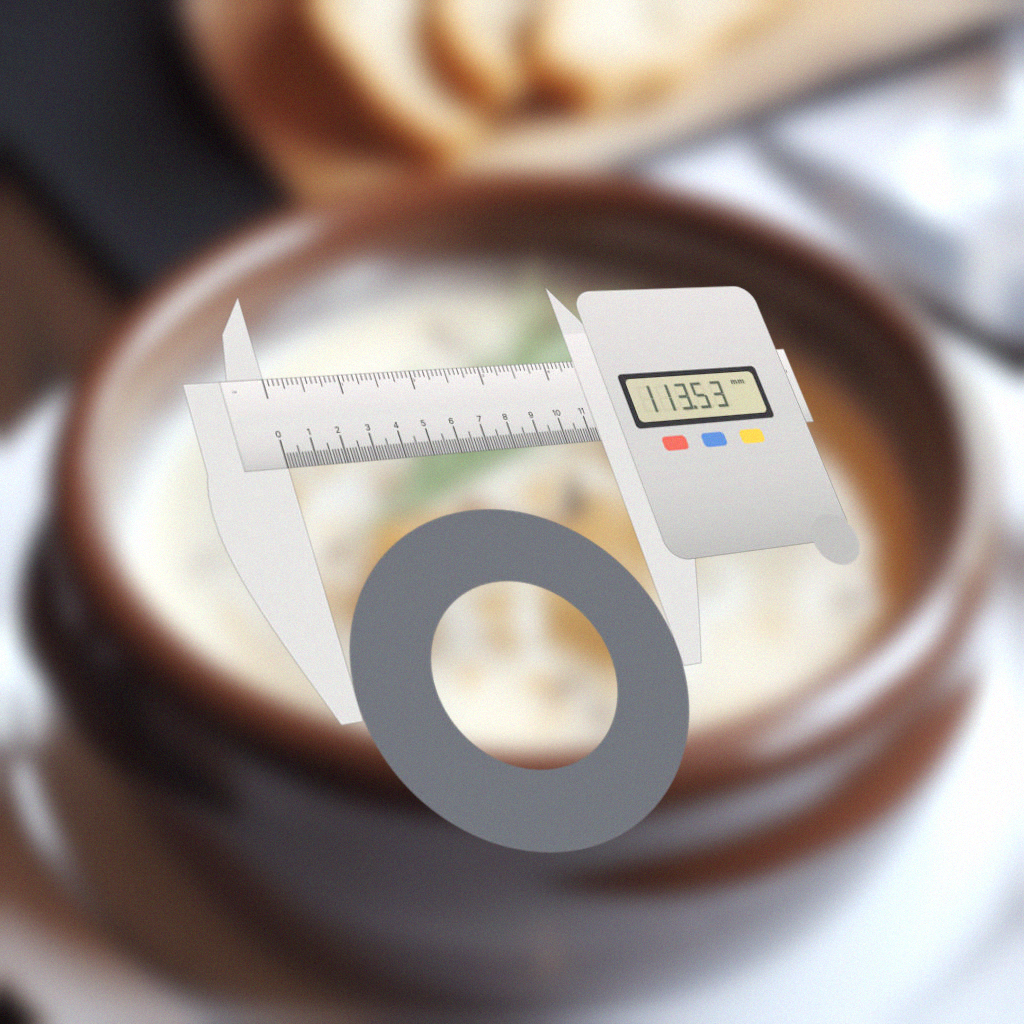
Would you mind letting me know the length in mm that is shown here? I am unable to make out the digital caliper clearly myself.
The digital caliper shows 113.53 mm
